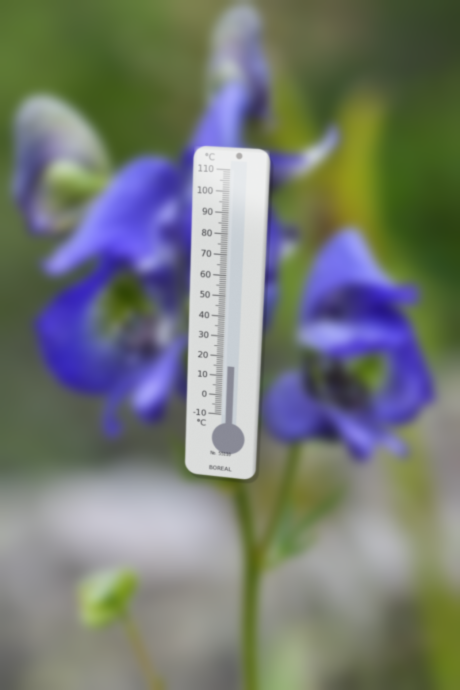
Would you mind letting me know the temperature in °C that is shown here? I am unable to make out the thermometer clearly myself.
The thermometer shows 15 °C
